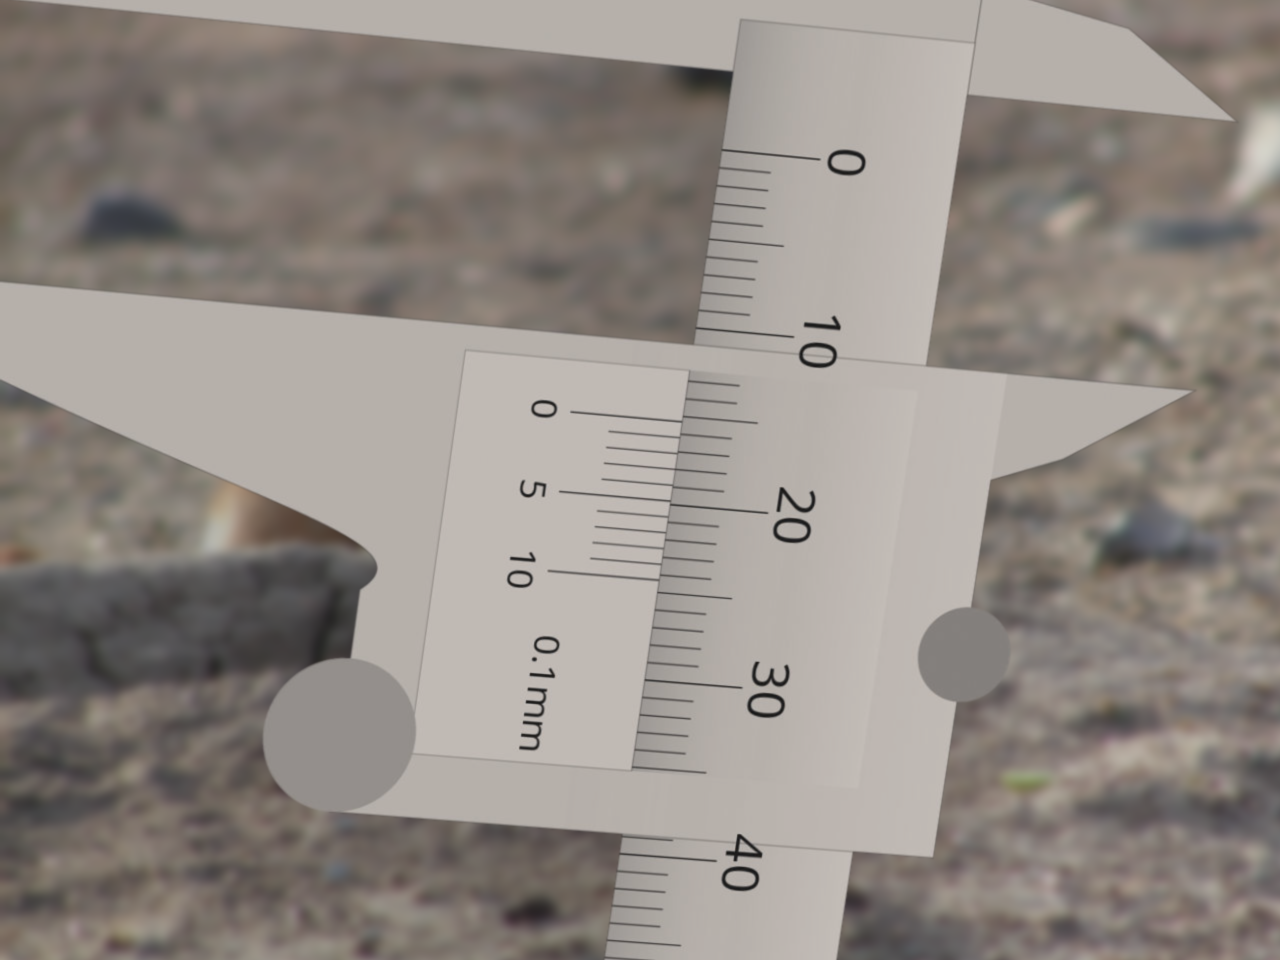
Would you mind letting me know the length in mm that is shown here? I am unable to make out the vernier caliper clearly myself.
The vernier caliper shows 15.3 mm
